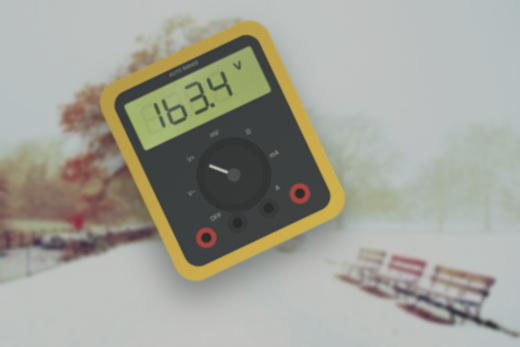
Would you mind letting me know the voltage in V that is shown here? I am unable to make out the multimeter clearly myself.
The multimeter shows 163.4 V
